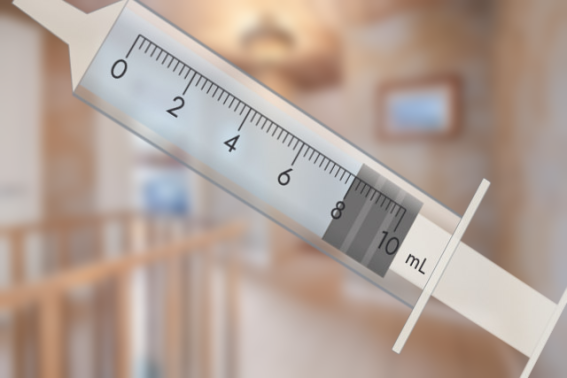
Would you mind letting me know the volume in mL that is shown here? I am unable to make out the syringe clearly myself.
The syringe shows 8 mL
